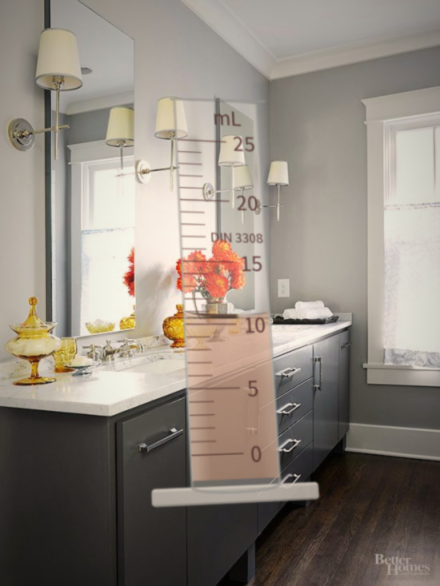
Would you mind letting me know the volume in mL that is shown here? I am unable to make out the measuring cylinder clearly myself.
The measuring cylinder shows 10.5 mL
